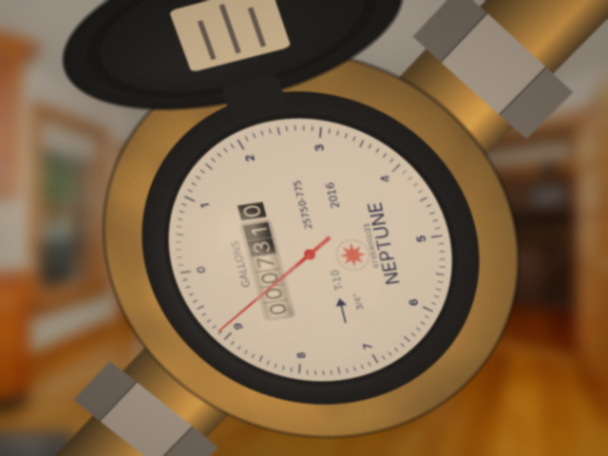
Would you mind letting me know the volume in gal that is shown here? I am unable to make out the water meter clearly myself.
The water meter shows 7309.1 gal
